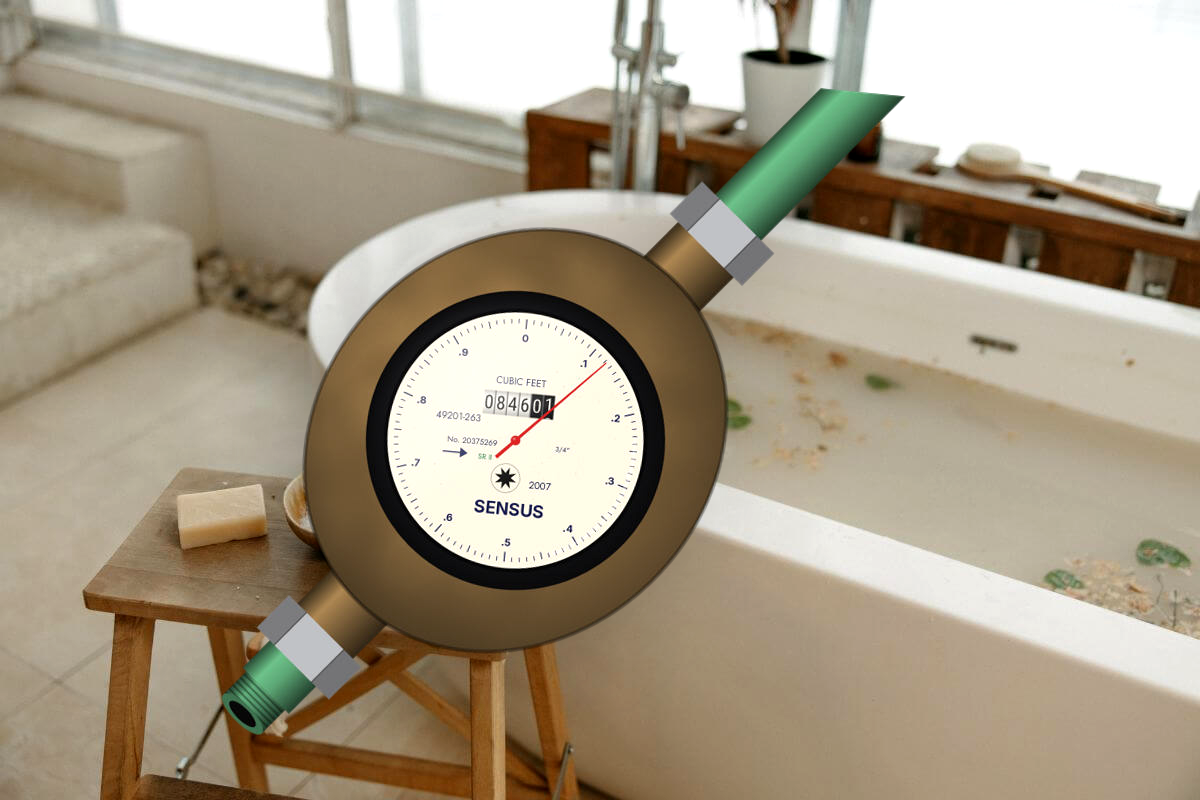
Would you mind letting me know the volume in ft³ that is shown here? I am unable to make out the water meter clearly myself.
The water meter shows 84601.12 ft³
